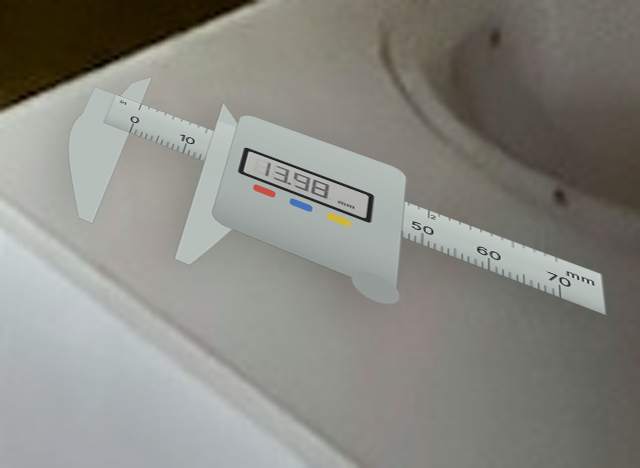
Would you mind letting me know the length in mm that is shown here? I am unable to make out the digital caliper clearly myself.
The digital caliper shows 13.98 mm
